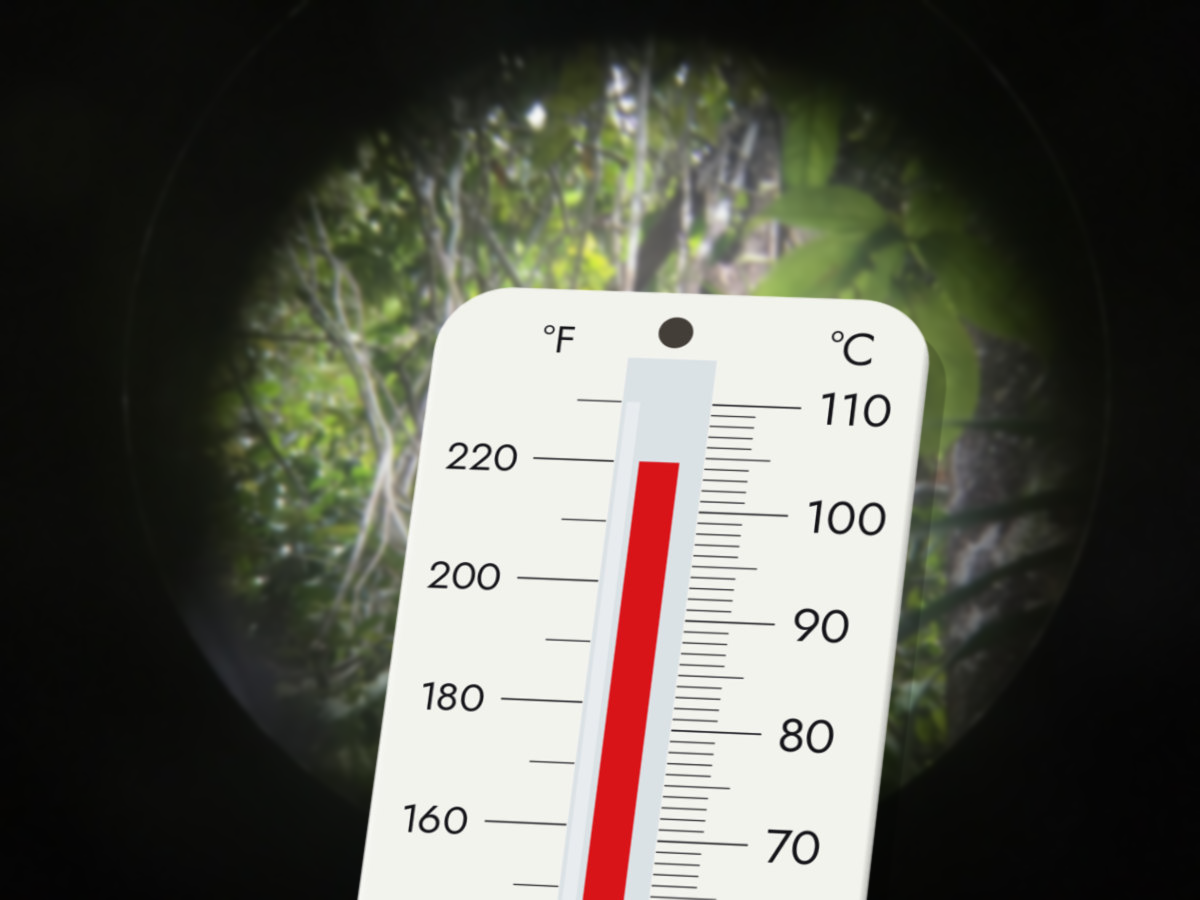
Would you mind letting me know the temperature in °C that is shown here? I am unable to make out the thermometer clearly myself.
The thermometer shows 104.5 °C
